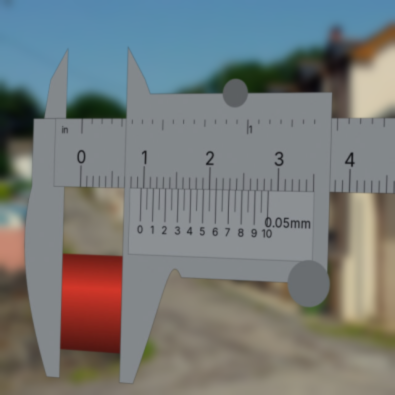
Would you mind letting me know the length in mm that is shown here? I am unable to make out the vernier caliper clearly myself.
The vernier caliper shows 9.6 mm
